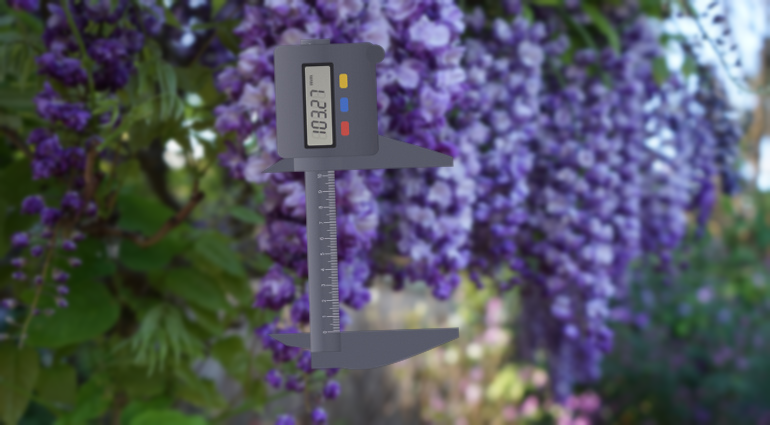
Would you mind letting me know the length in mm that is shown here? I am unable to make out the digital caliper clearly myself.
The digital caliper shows 103.27 mm
